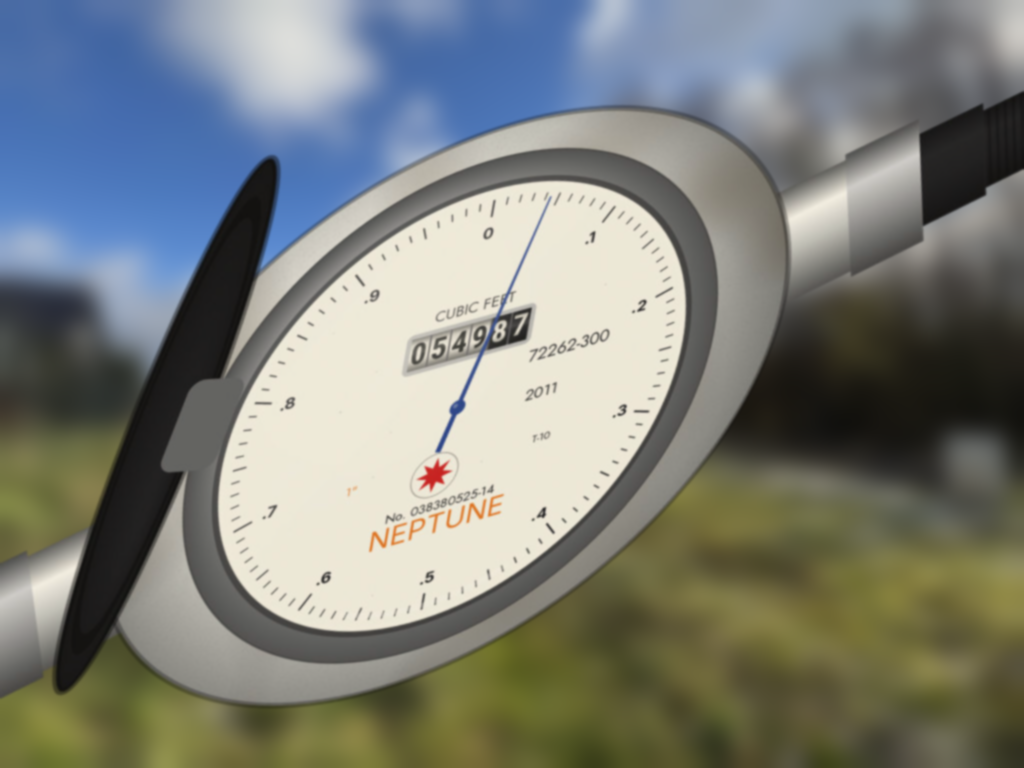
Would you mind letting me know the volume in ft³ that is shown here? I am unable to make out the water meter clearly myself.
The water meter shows 54987.04 ft³
